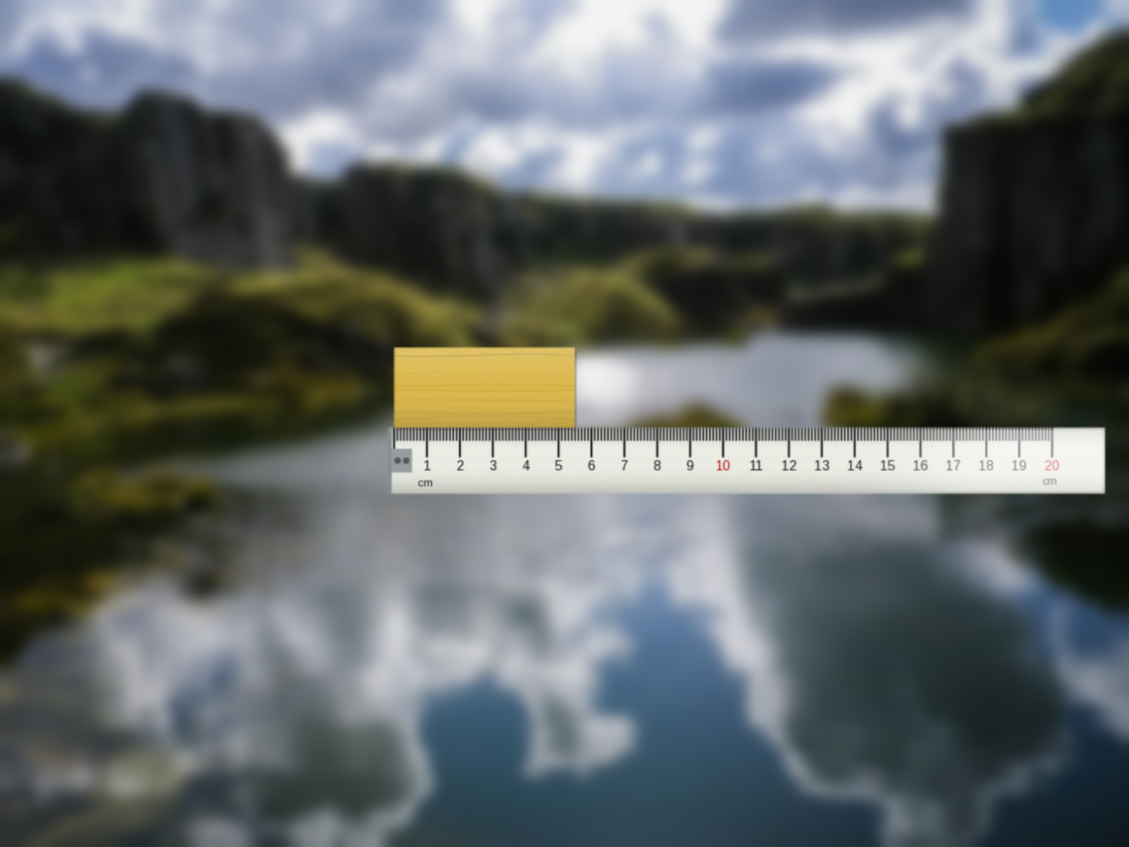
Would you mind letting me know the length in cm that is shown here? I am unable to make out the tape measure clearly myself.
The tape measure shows 5.5 cm
